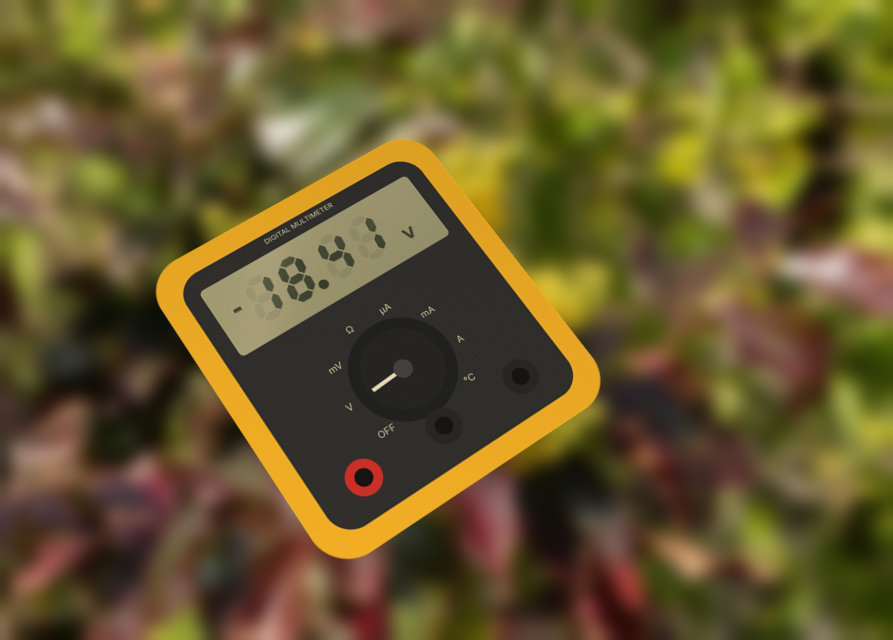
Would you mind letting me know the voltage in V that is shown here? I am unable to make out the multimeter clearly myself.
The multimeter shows -18.41 V
